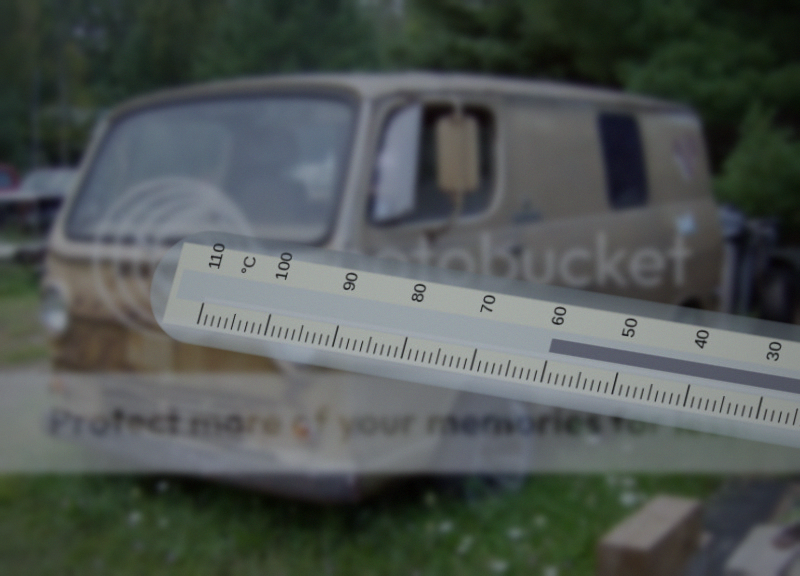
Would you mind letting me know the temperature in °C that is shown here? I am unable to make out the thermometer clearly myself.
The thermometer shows 60 °C
